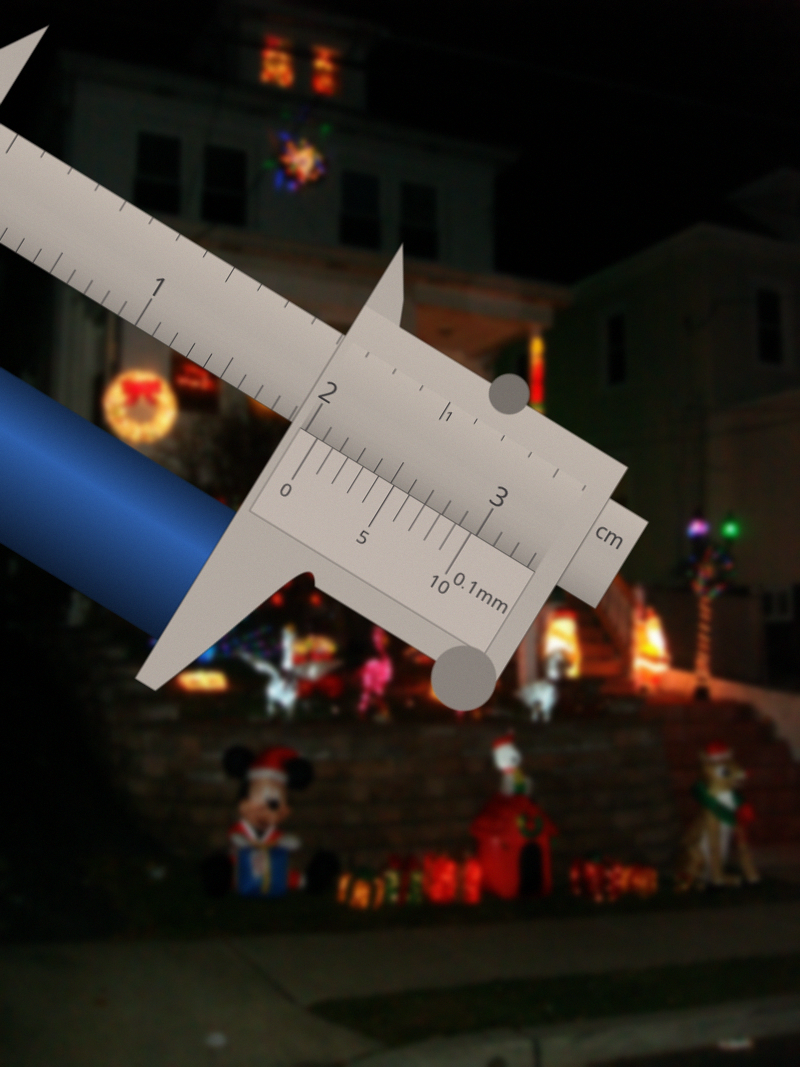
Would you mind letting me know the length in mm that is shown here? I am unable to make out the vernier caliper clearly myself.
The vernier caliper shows 20.7 mm
